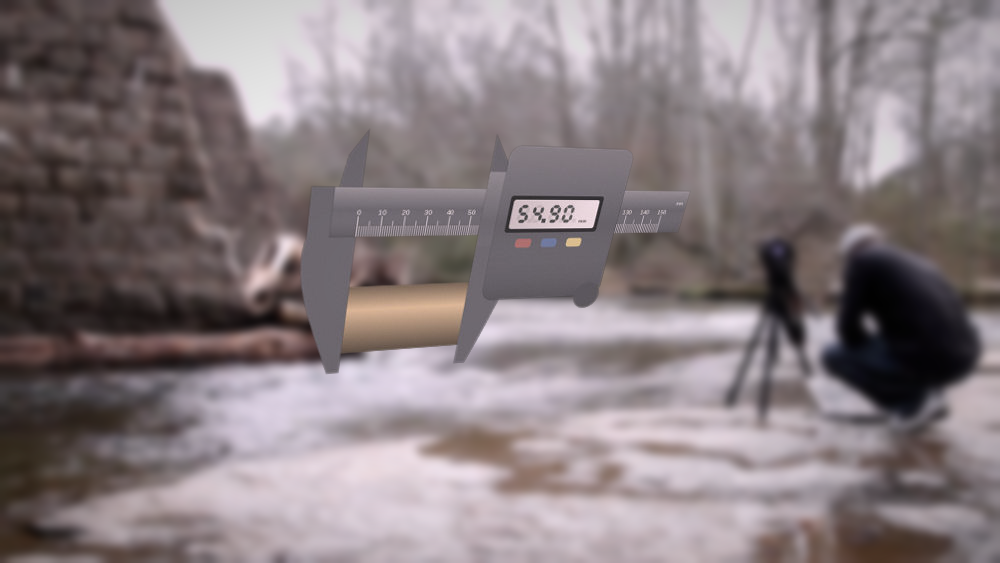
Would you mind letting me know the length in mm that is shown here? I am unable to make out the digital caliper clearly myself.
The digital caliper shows 54.90 mm
